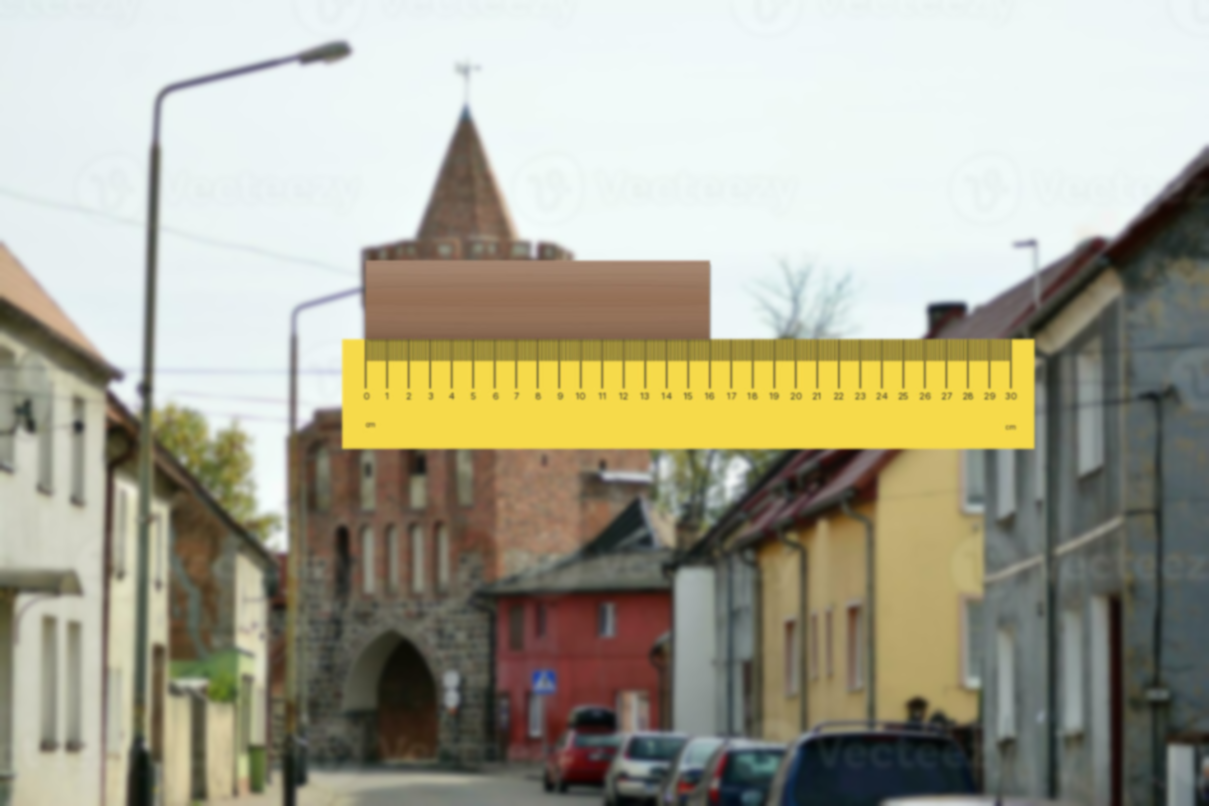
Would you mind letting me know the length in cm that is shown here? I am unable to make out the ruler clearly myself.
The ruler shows 16 cm
